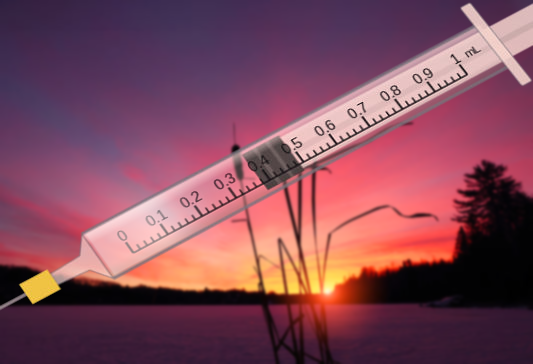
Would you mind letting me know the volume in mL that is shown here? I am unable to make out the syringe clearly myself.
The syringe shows 0.38 mL
